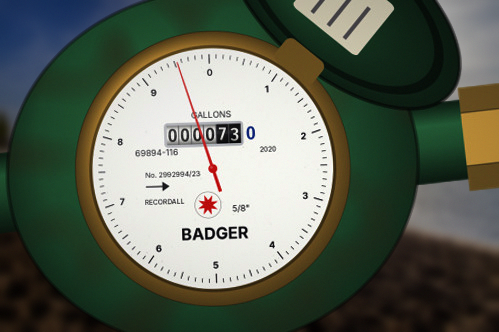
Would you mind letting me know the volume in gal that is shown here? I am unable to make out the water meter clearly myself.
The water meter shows 729.5 gal
